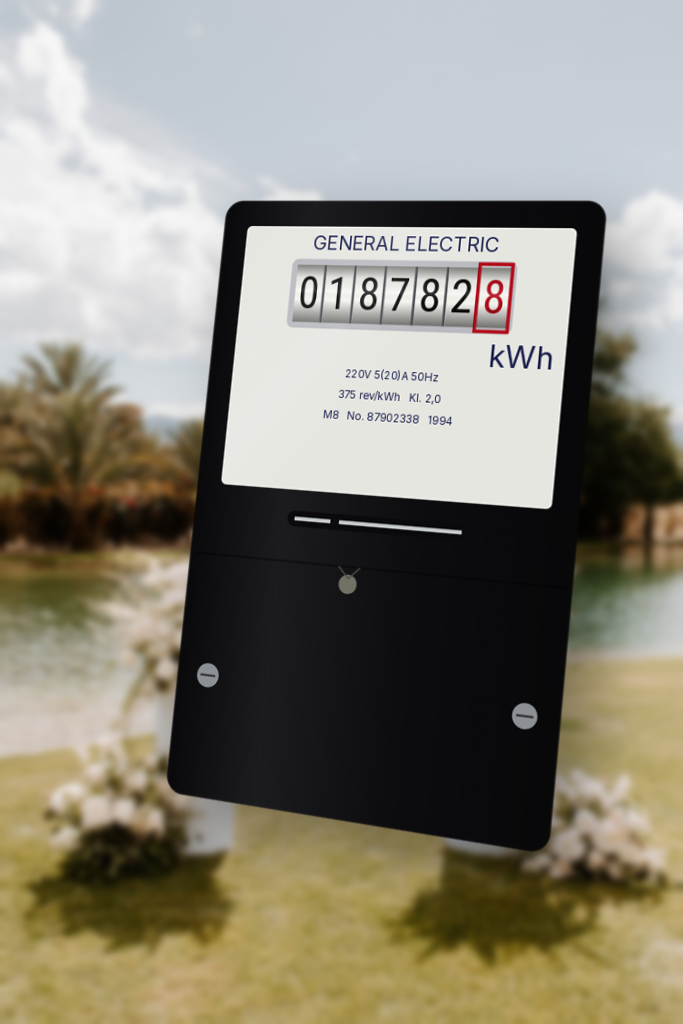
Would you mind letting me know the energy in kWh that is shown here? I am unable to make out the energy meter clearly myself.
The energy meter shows 18782.8 kWh
